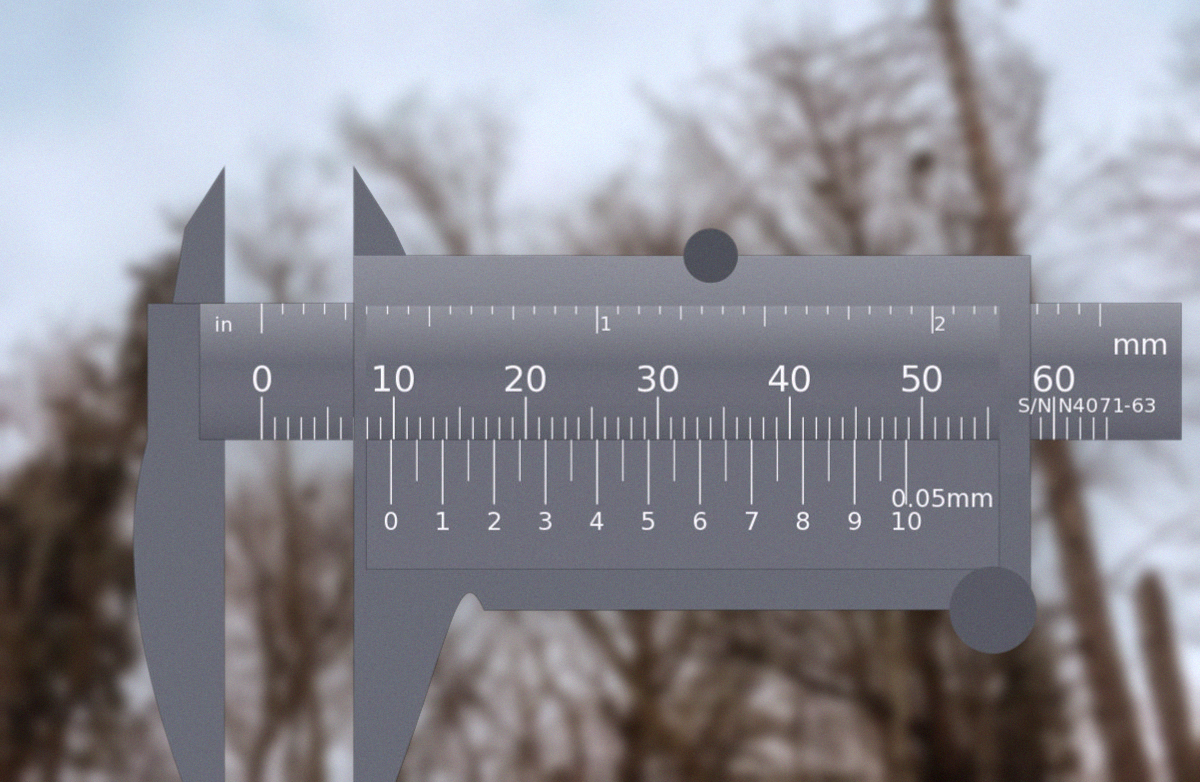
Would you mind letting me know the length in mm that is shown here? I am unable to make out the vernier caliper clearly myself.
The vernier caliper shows 9.8 mm
